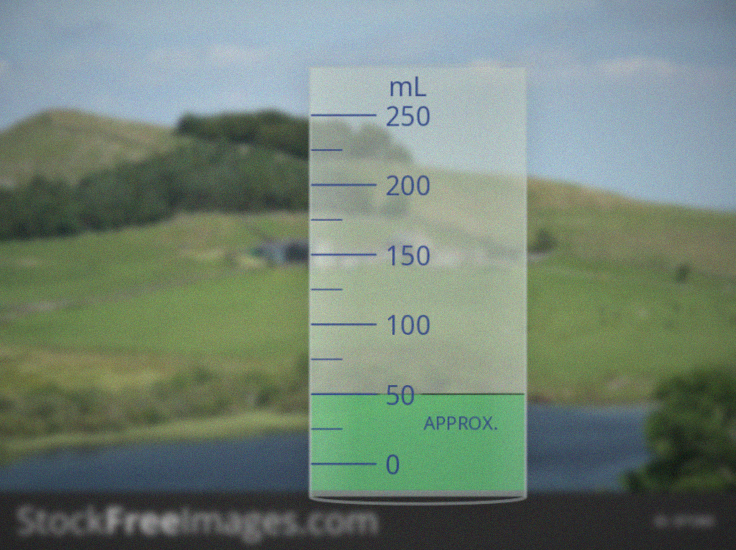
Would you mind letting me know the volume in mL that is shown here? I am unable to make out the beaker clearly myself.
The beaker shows 50 mL
